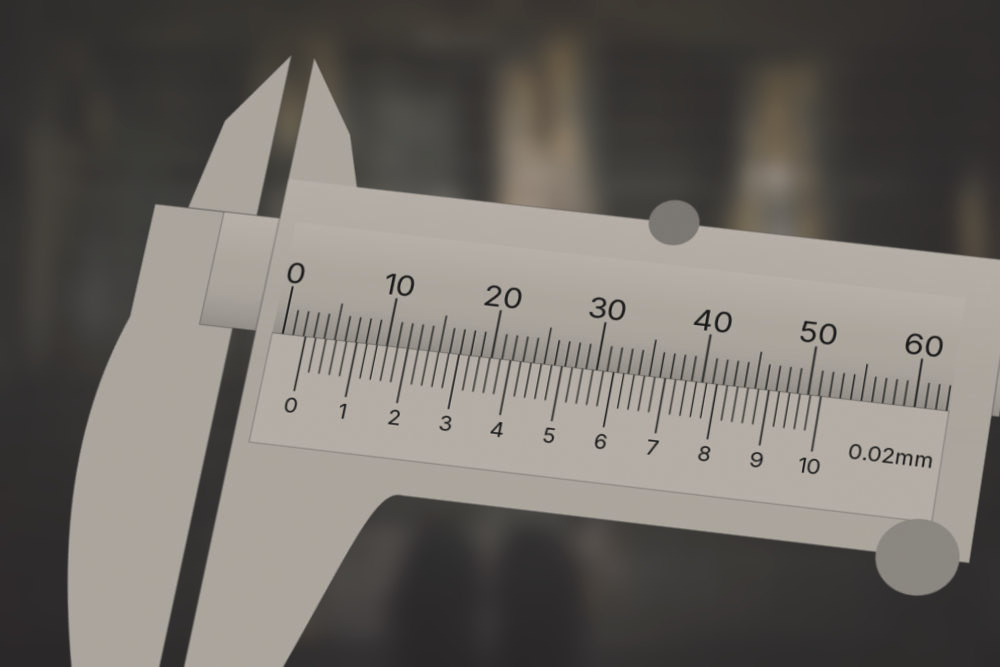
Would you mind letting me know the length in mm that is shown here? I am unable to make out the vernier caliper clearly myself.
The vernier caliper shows 2.2 mm
